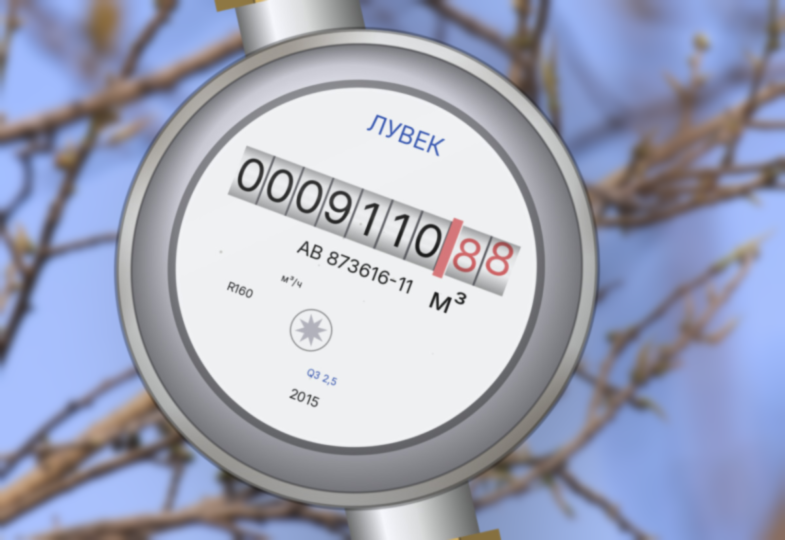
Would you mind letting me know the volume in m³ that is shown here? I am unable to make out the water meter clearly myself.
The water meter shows 9110.88 m³
